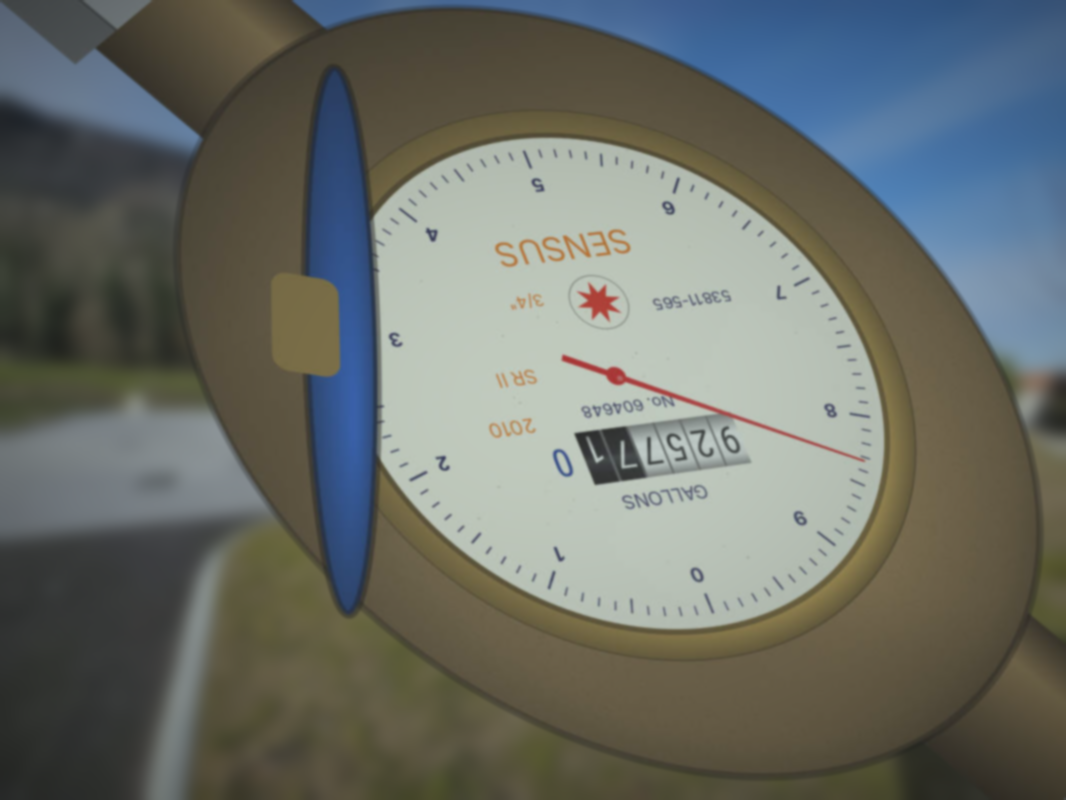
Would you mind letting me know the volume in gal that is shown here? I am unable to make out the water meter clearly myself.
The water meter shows 9257708.3 gal
